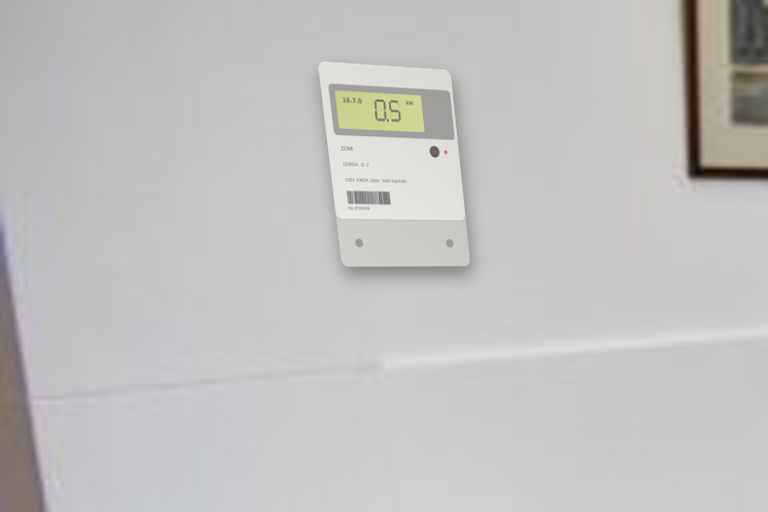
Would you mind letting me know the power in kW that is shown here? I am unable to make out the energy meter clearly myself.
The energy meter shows 0.5 kW
